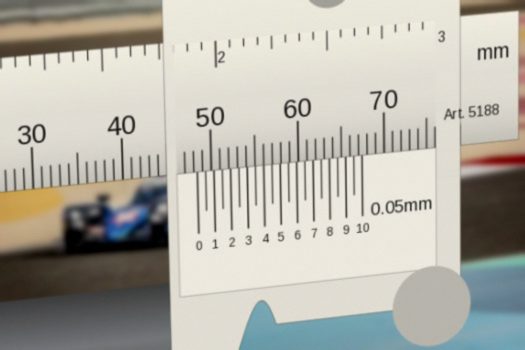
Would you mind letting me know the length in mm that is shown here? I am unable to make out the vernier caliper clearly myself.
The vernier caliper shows 48.4 mm
